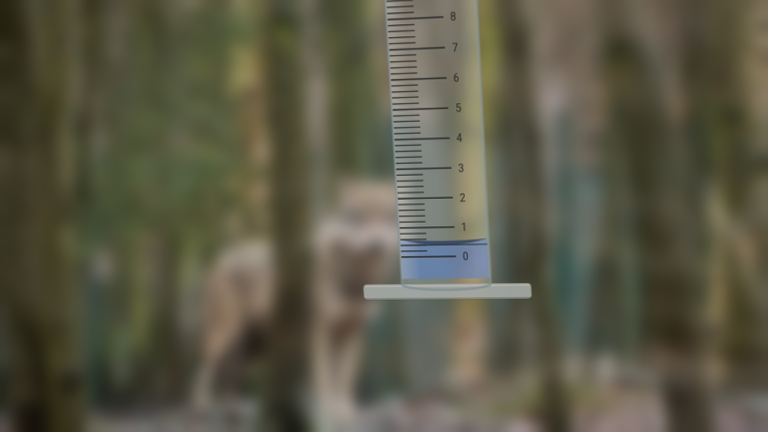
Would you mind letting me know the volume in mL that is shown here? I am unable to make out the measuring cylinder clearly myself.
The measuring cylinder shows 0.4 mL
